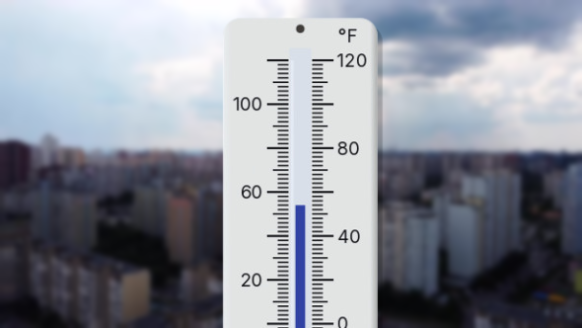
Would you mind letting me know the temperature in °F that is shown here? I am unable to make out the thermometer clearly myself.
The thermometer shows 54 °F
